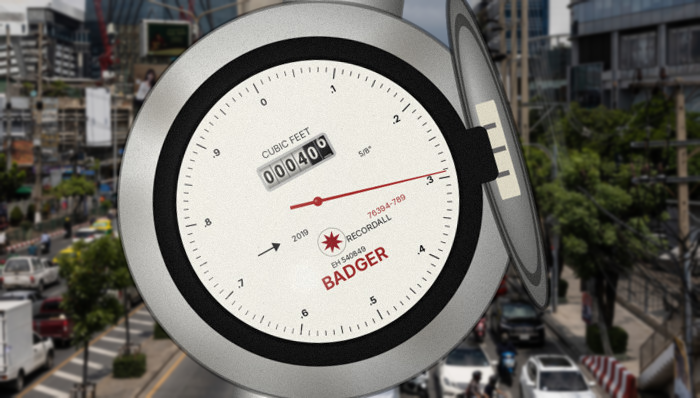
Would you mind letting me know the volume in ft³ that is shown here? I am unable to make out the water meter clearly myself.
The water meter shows 406.29 ft³
